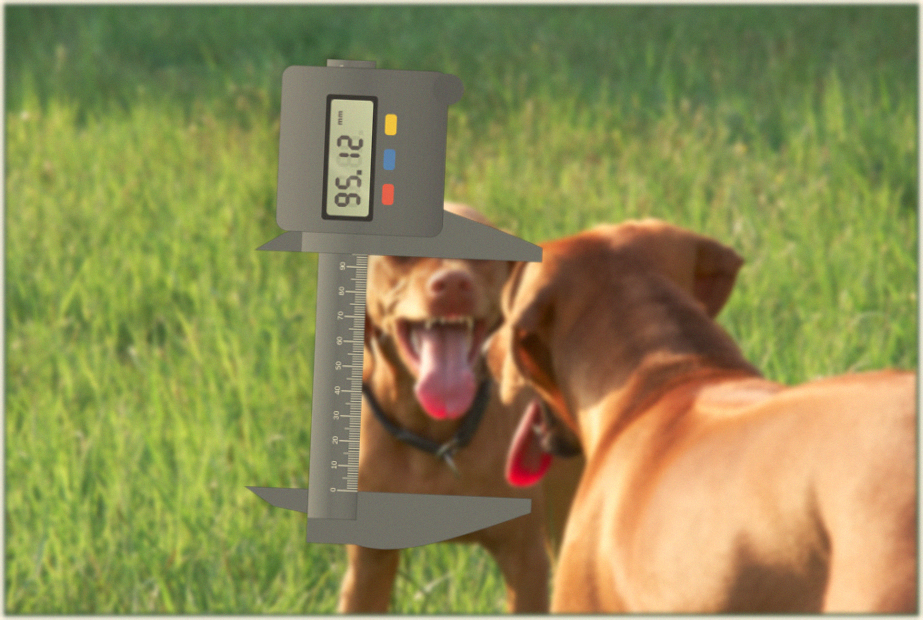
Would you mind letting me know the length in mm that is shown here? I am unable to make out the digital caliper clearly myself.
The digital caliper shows 95.12 mm
